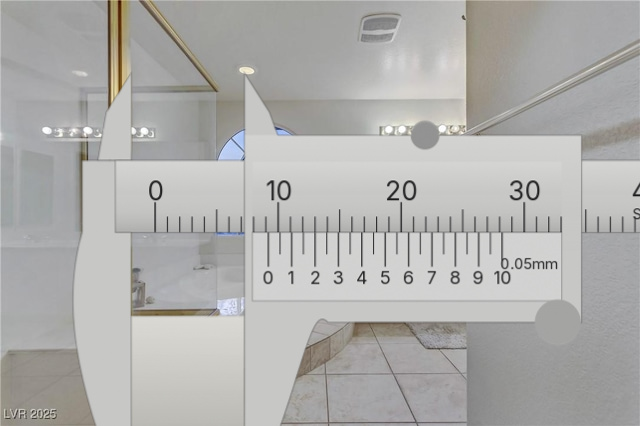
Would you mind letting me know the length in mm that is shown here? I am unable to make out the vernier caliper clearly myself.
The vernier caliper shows 9.2 mm
